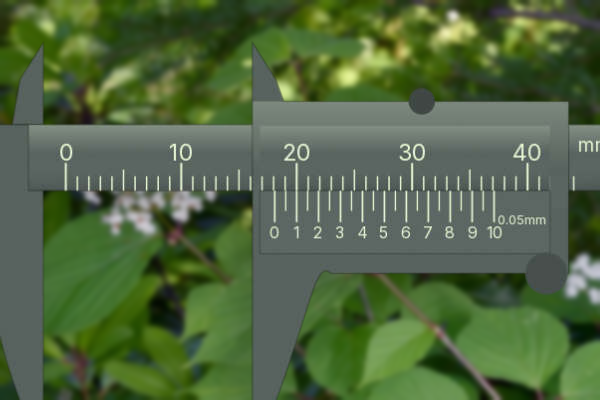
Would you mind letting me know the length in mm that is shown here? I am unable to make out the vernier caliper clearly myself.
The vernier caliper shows 18.1 mm
